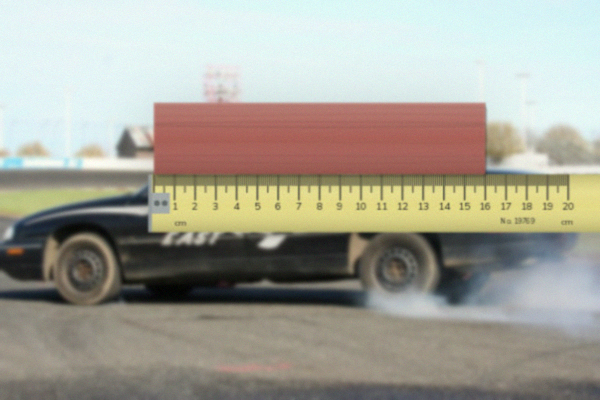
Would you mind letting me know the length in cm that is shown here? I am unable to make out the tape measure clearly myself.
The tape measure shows 16 cm
